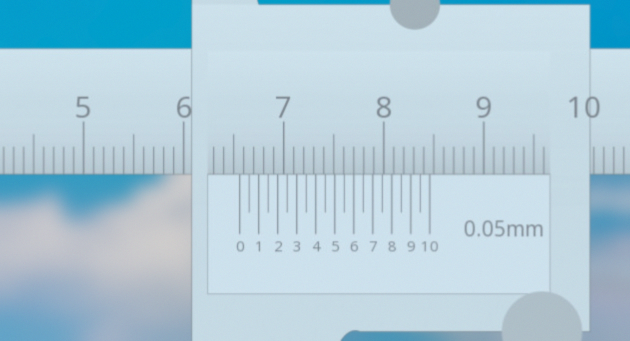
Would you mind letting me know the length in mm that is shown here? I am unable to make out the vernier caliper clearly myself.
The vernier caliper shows 65.6 mm
